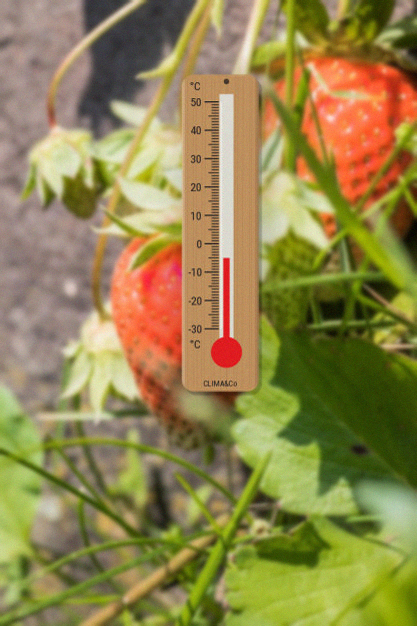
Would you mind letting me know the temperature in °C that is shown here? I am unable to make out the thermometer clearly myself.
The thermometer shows -5 °C
